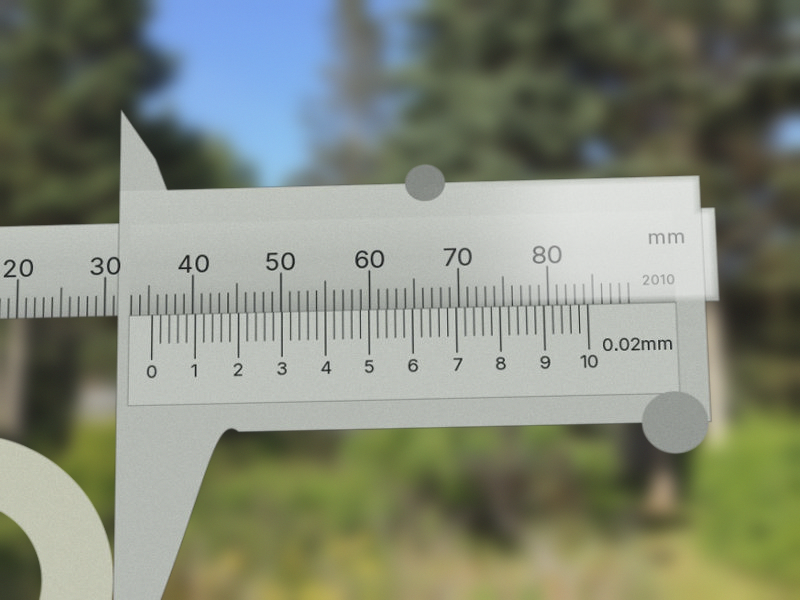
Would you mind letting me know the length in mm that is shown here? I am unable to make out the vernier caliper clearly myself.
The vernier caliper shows 35.4 mm
